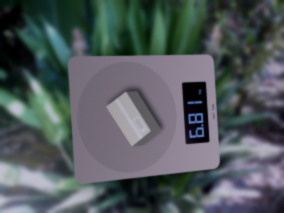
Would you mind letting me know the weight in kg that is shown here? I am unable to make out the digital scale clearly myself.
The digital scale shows 6.81 kg
